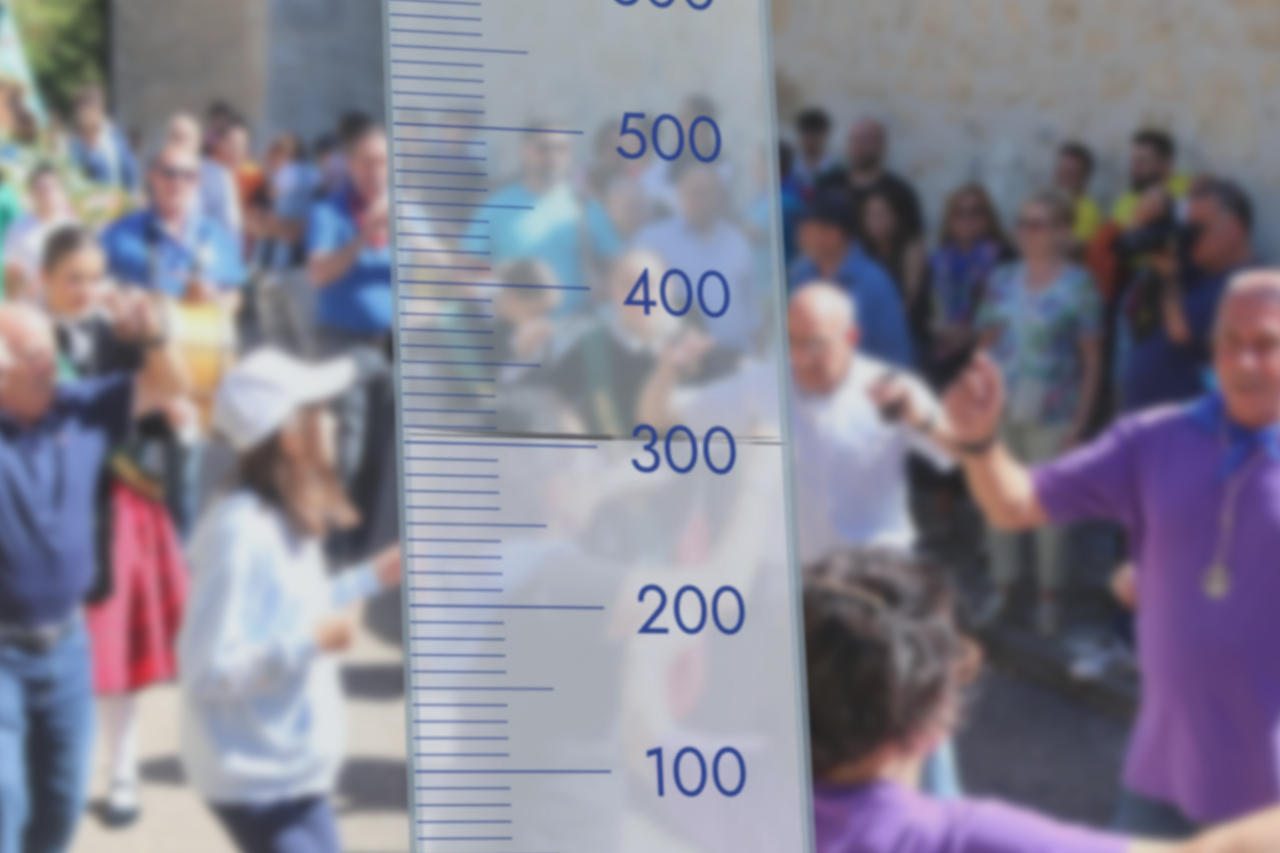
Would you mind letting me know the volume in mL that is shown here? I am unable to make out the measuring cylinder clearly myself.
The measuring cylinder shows 305 mL
